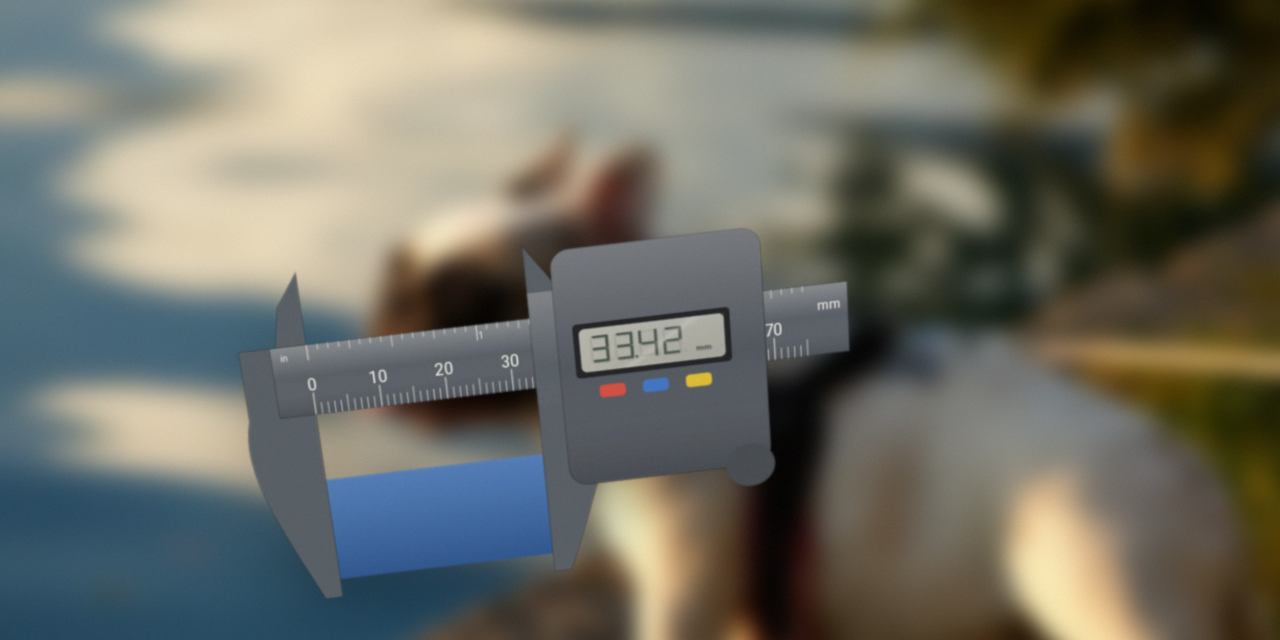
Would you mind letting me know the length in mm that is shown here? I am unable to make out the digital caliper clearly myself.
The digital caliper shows 33.42 mm
